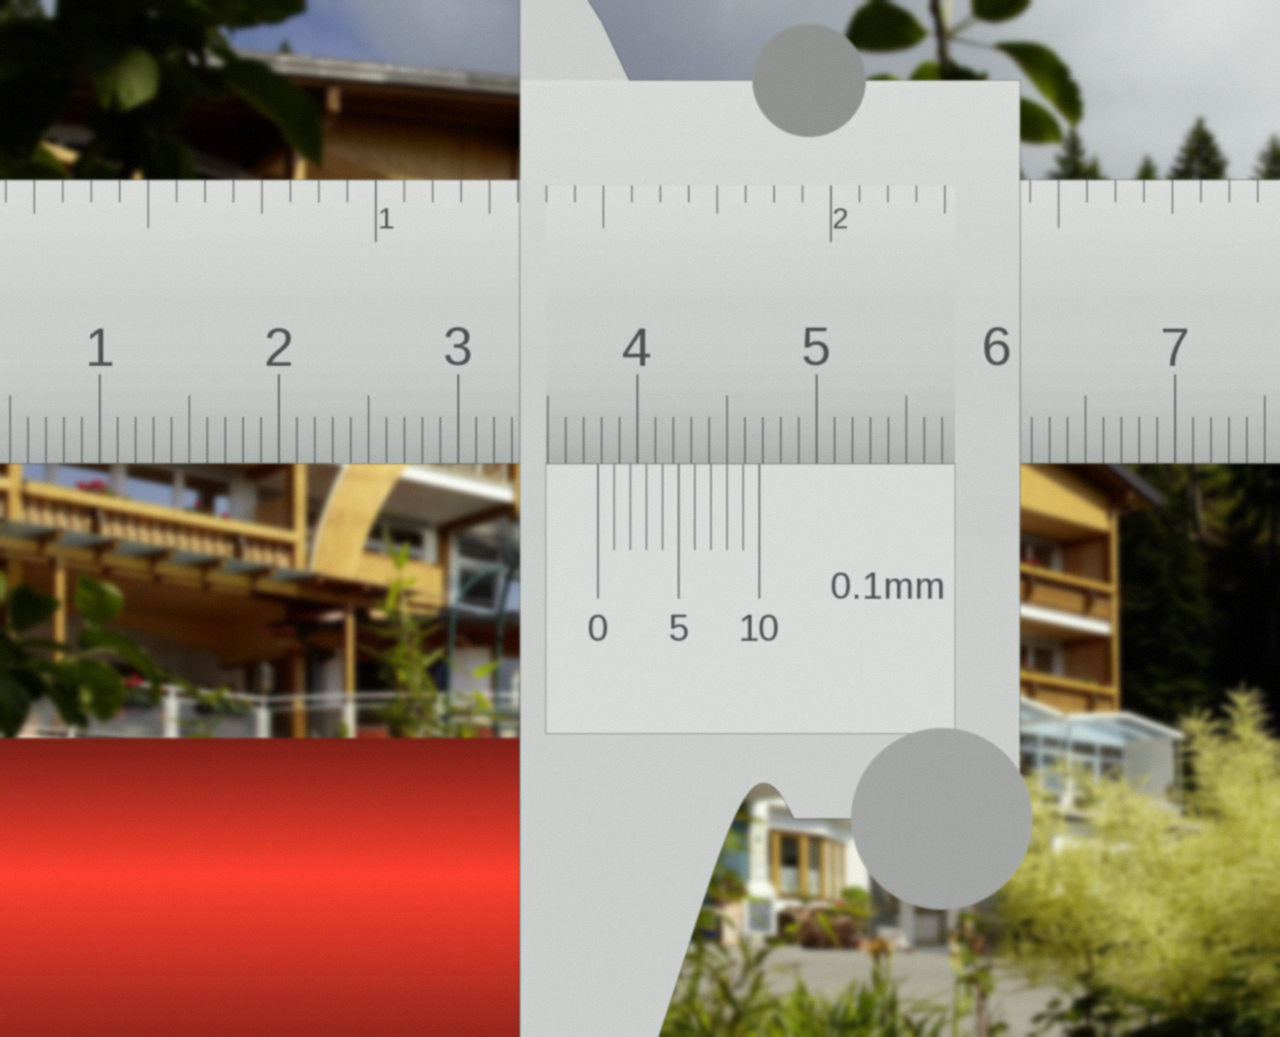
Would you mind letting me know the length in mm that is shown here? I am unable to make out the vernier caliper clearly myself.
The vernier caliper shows 37.8 mm
